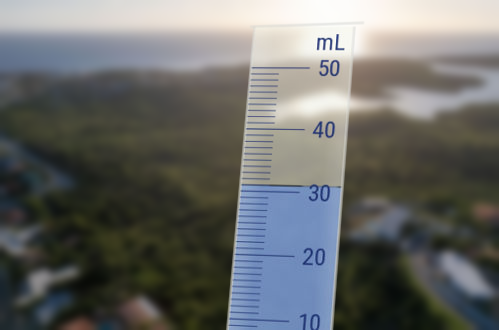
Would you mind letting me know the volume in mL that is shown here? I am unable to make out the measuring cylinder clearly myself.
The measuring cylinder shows 31 mL
